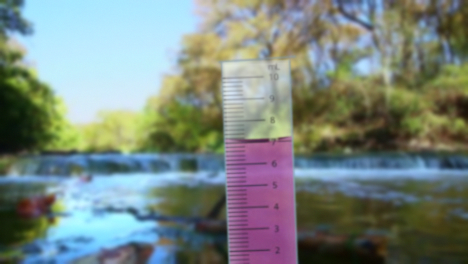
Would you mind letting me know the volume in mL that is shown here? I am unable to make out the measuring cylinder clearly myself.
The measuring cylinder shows 7 mL
